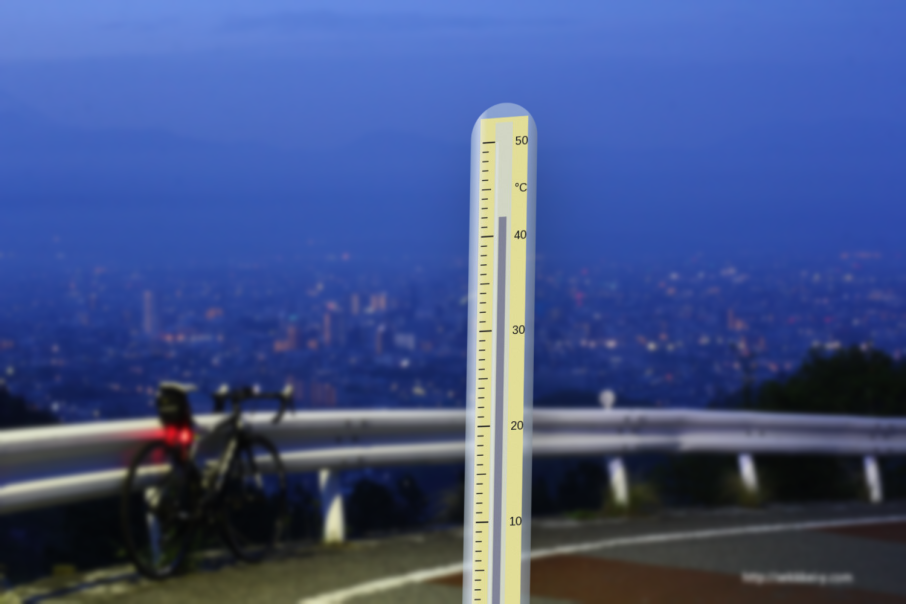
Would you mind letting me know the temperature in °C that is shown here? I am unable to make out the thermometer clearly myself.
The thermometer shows 42 °C
